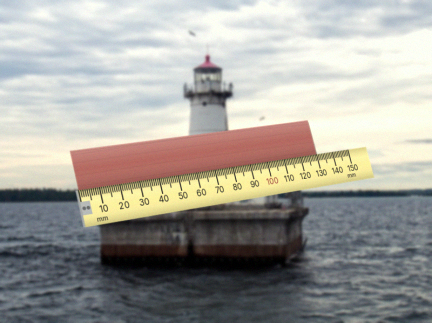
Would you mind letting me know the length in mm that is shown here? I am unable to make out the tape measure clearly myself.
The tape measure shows 130 mm
